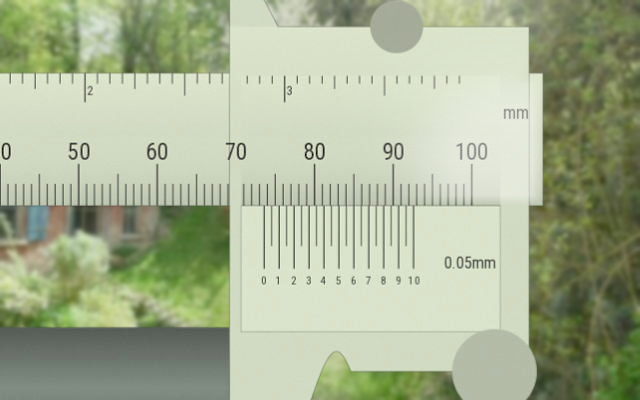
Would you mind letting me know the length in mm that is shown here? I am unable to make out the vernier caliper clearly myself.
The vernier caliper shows 73.6 mm
